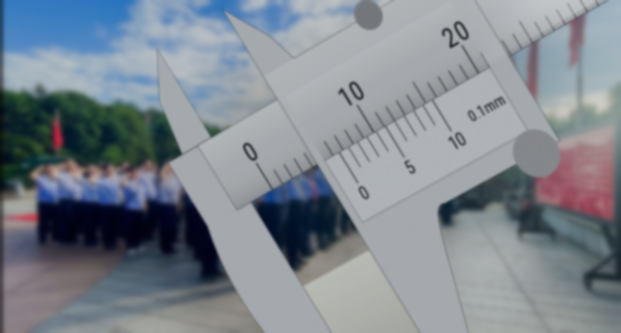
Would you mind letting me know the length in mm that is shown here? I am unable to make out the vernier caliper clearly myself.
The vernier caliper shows 6.6 mm
